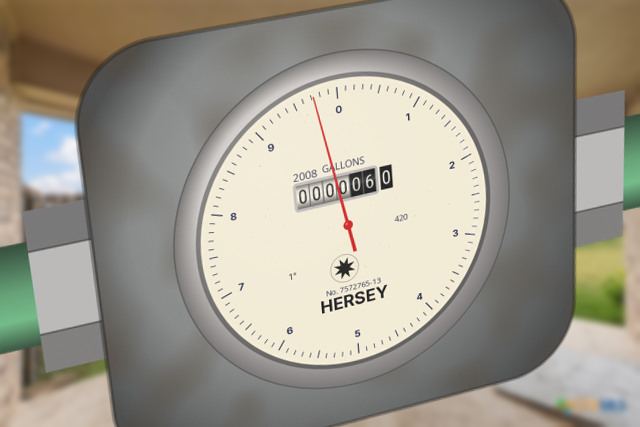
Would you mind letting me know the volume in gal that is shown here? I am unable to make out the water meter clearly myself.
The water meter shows 59.7 gal
